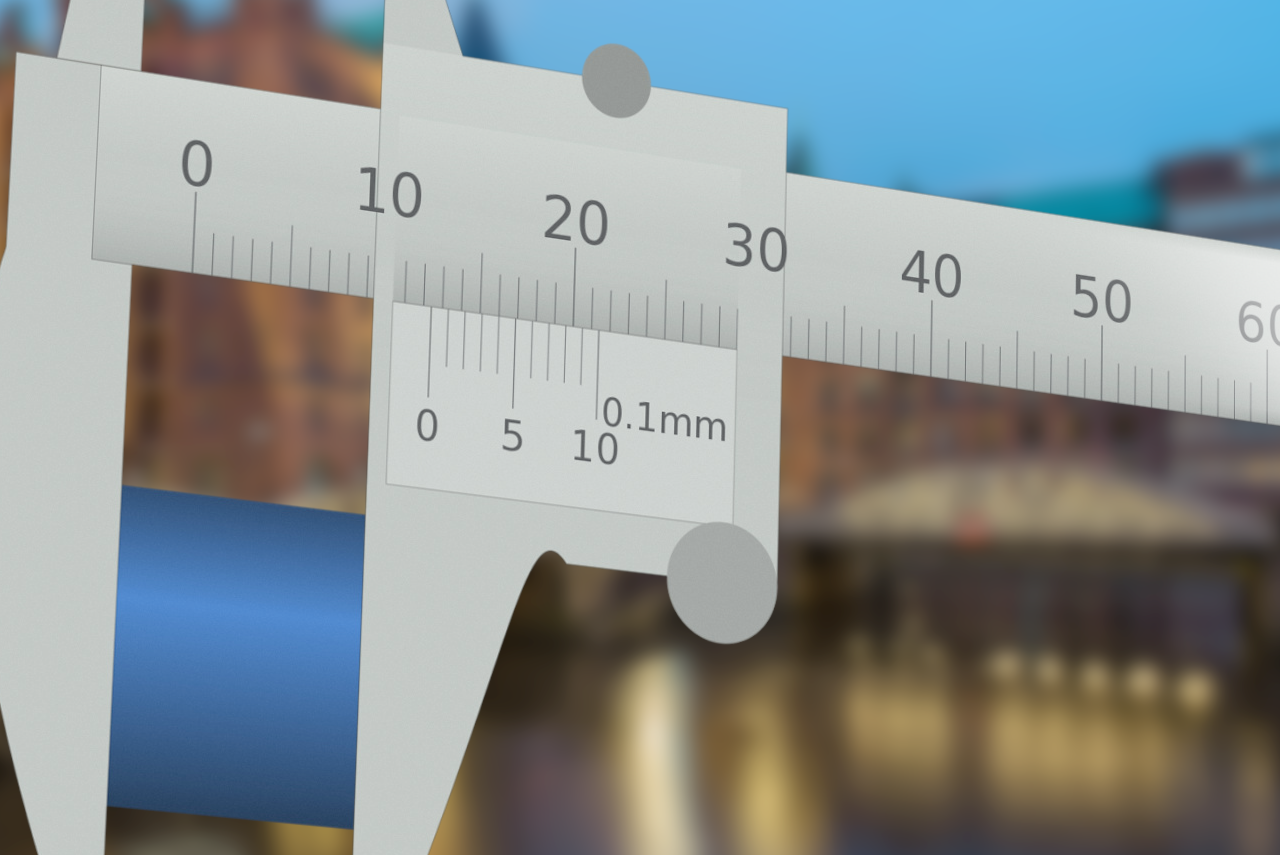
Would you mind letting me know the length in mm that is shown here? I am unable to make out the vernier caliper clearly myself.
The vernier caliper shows 12.4 mm
